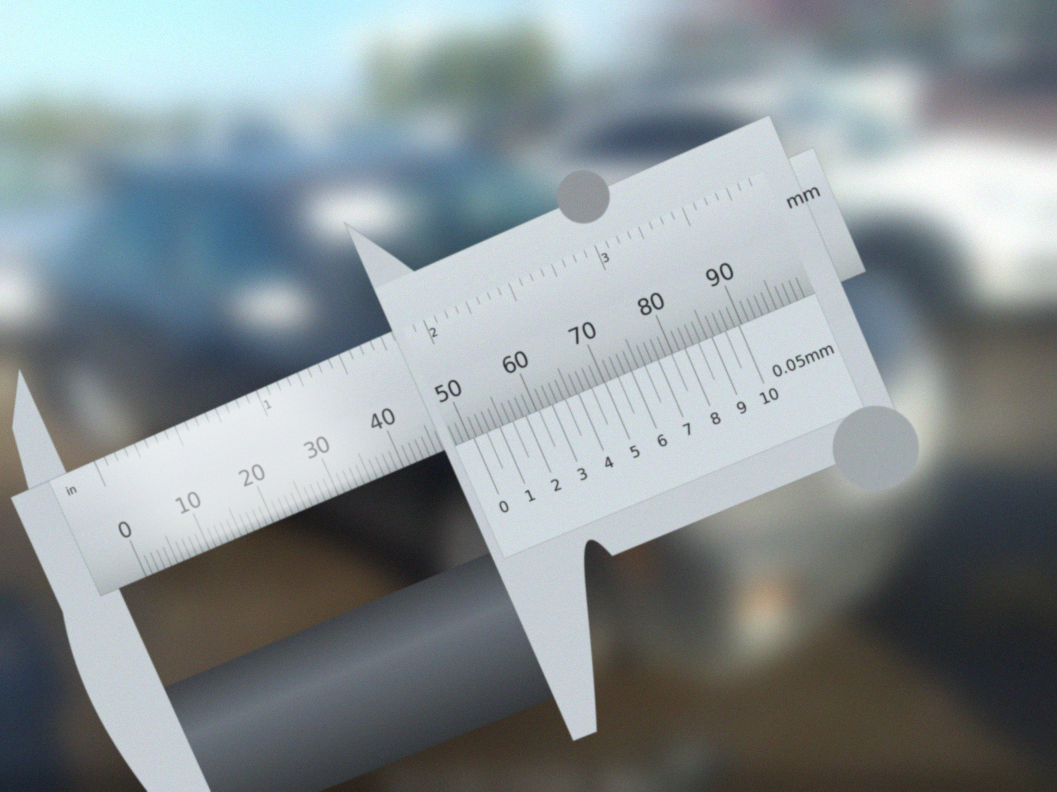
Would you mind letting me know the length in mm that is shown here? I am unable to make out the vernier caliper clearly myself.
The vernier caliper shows 50.6 mm
